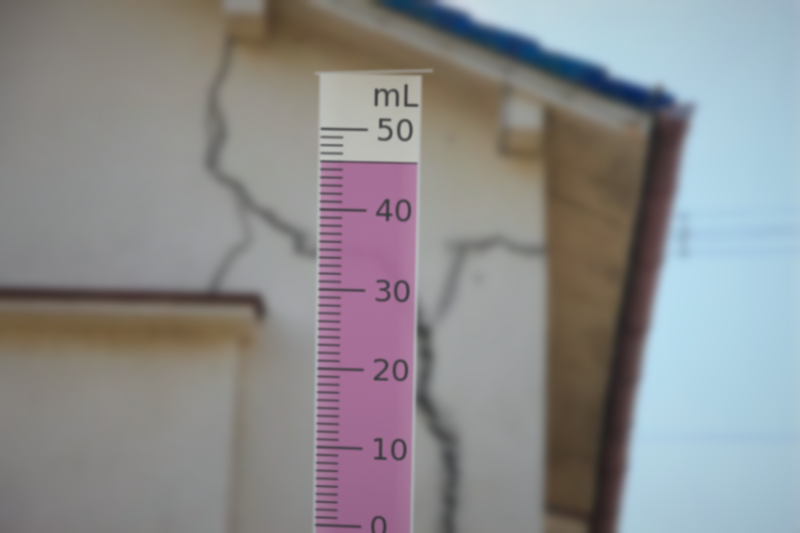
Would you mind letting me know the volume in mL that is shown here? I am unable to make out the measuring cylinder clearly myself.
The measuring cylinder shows 46 mL
